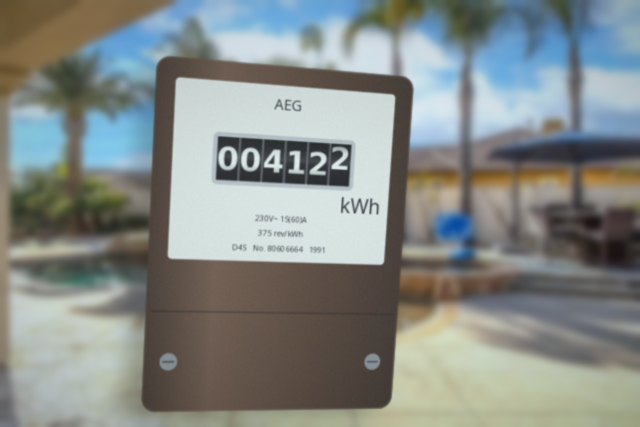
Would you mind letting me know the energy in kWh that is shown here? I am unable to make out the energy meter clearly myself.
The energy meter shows 4122 kWh
